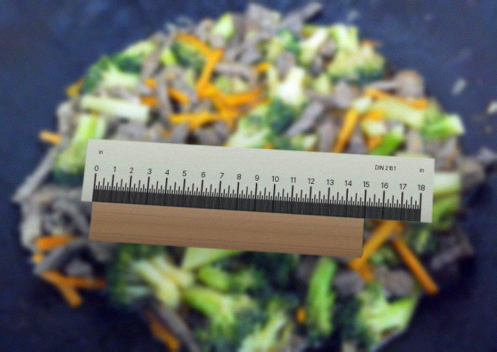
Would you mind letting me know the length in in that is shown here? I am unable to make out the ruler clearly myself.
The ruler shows 15 in
